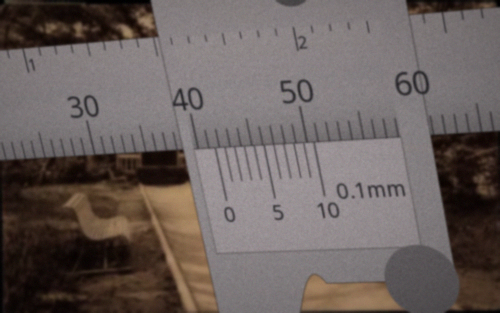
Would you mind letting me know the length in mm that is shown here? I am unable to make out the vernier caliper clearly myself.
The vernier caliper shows 41.6 mm
